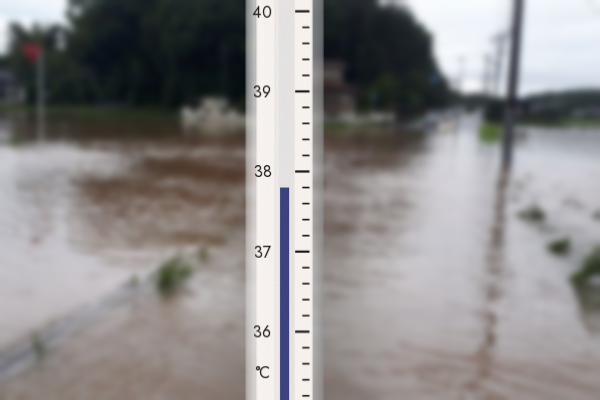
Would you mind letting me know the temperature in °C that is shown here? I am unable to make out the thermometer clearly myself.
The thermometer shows 37.8 °C
